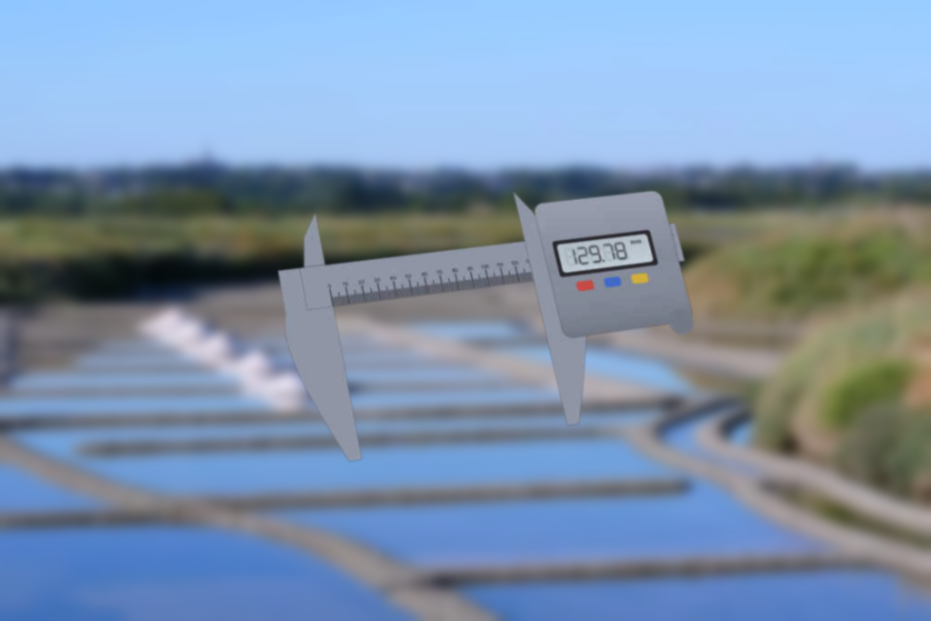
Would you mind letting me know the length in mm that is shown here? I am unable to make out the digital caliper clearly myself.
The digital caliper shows 129.78 mm
